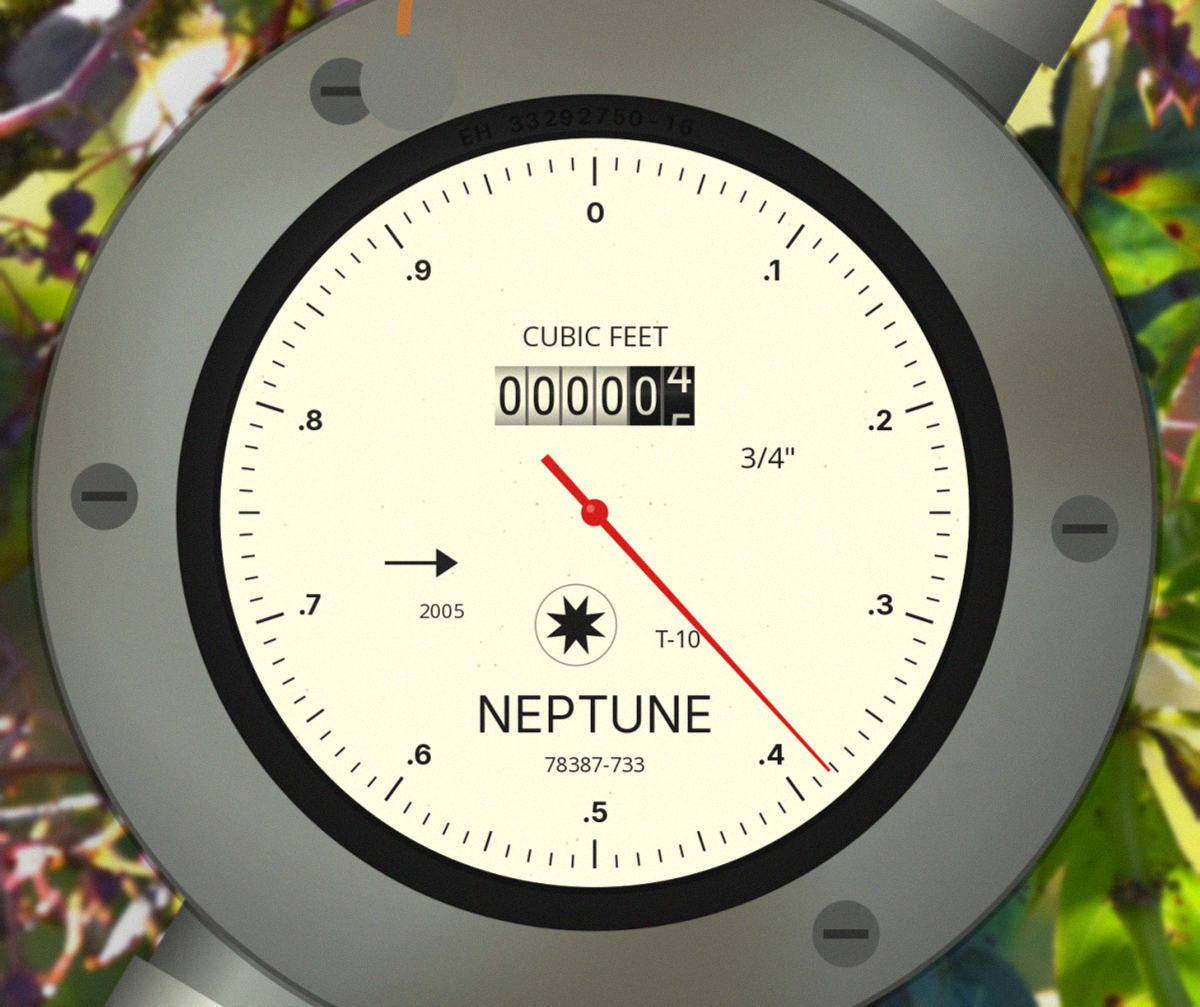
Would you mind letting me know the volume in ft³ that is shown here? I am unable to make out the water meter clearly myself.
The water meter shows 4.38 ft³
